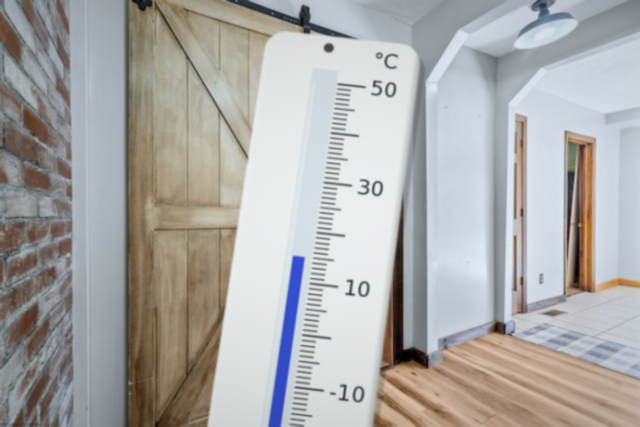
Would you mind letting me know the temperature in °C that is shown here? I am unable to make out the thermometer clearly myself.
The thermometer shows 15 °C
